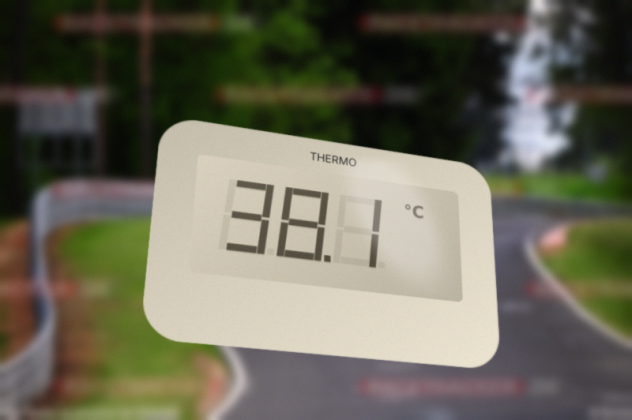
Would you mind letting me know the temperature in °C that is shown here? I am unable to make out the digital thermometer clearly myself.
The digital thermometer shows 38.1 °C
